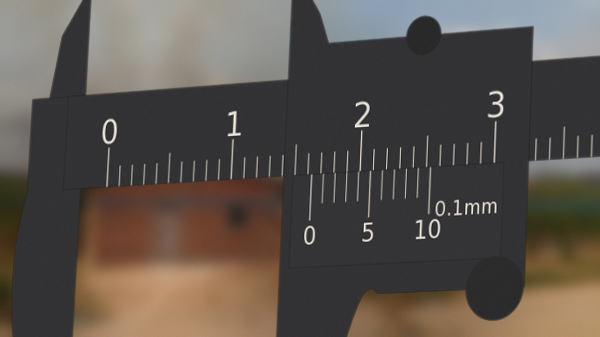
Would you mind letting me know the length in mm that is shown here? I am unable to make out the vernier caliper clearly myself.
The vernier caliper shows 16.3 mm
